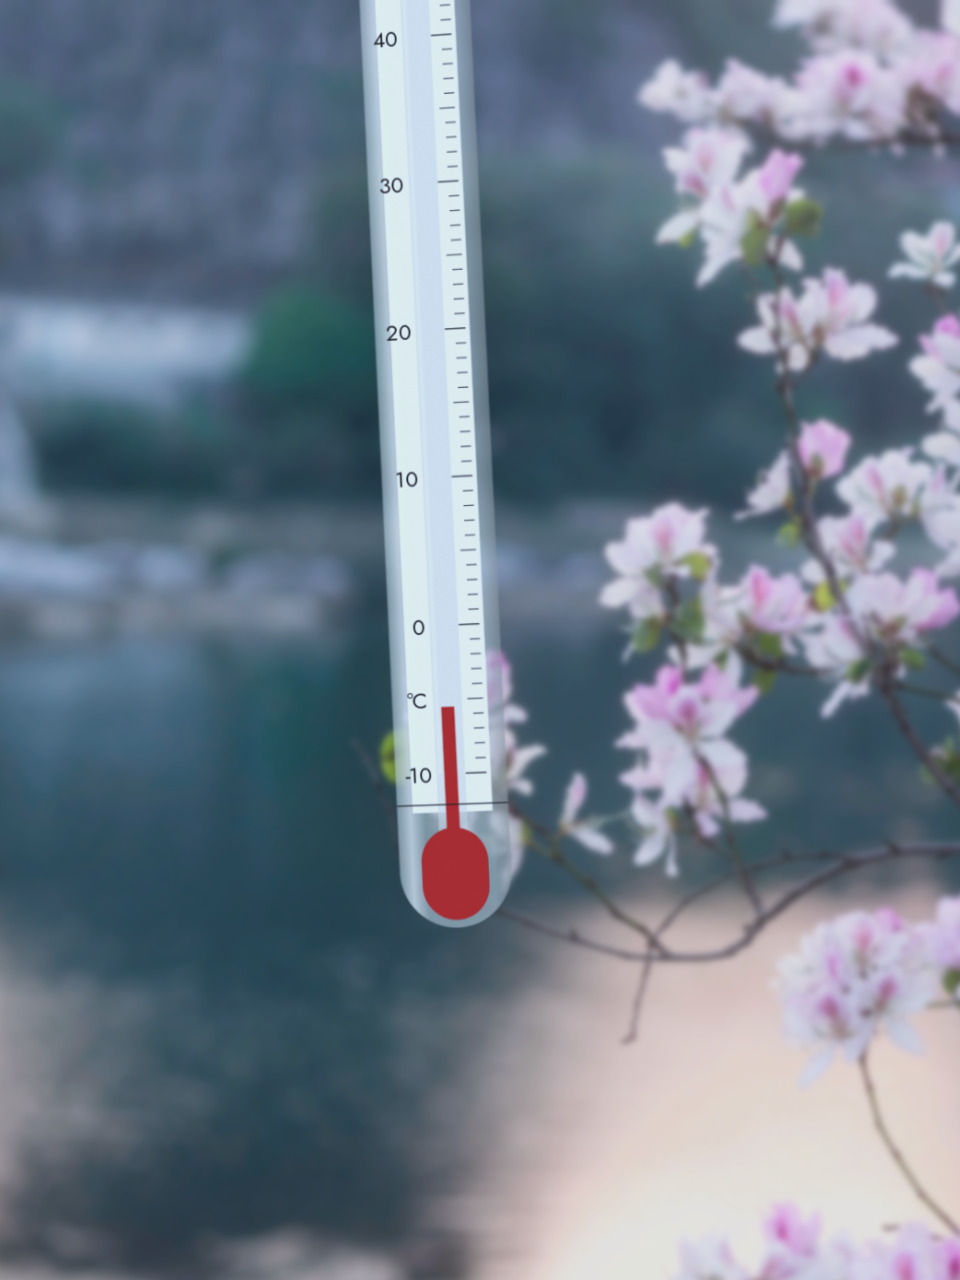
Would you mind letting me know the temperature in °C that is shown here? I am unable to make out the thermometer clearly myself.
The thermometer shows -5.5 °C
